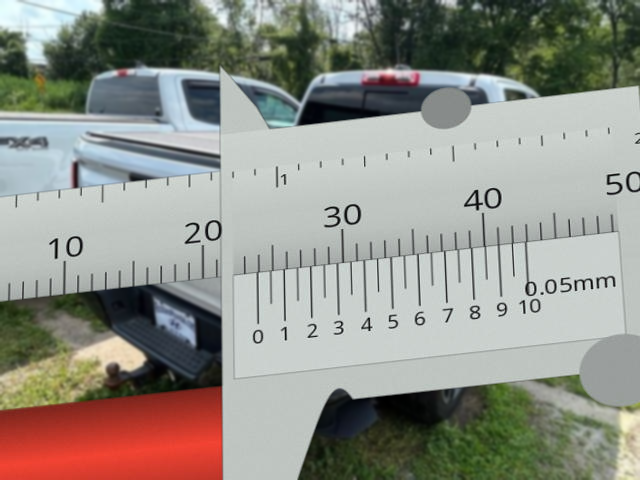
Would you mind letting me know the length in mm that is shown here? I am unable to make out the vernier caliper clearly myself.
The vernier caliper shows 23.9 mm
